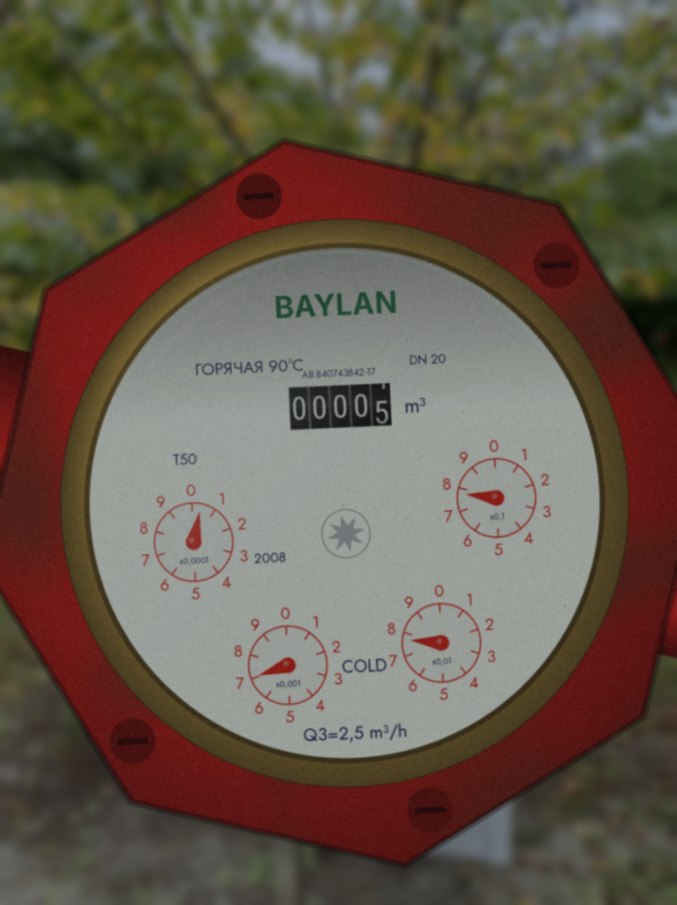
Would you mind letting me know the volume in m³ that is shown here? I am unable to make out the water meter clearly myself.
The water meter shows 4.7770 m³
